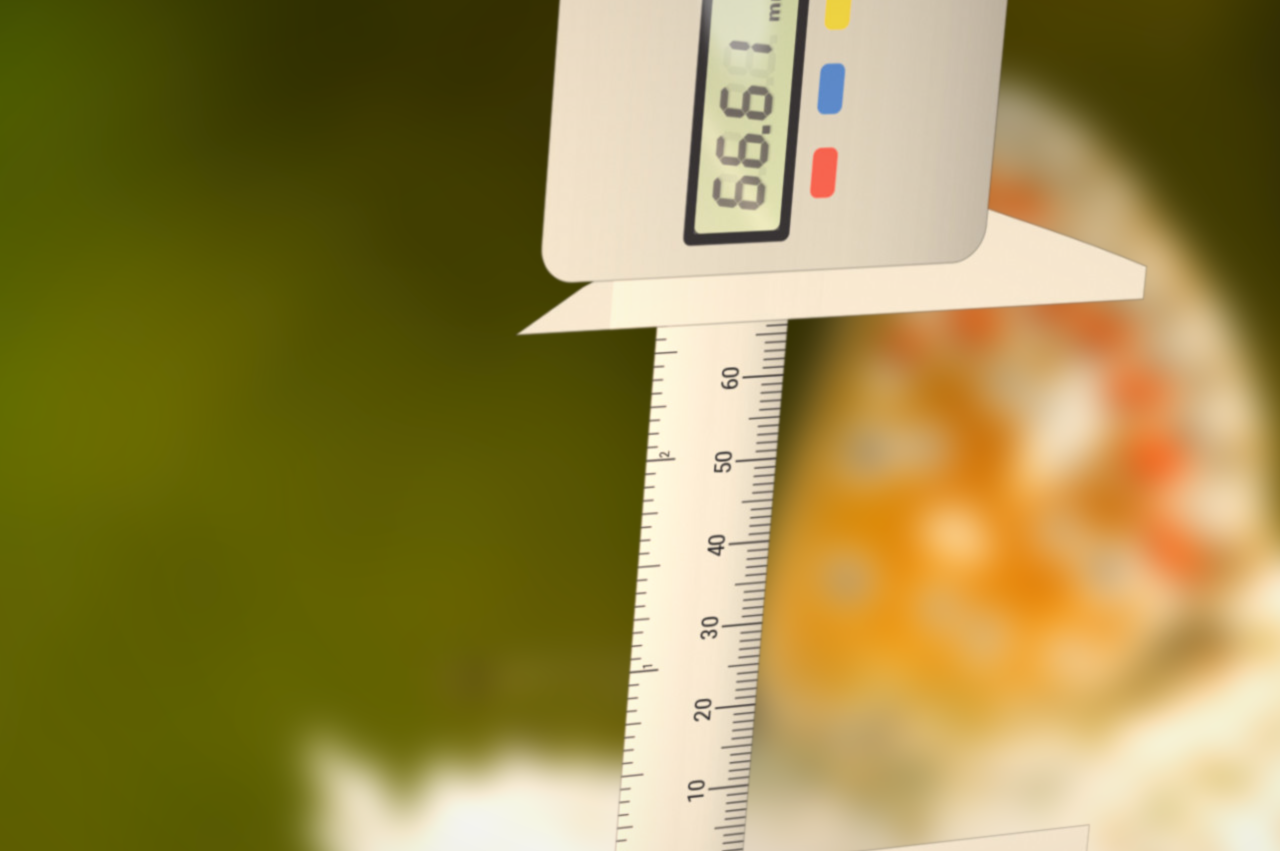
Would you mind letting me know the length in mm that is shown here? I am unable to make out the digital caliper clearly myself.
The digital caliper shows 66.61 mm
